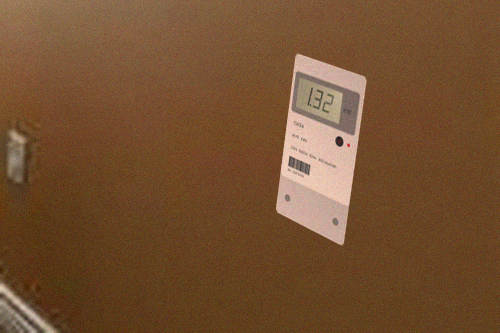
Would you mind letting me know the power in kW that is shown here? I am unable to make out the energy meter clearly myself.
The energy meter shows 1.32 kW
